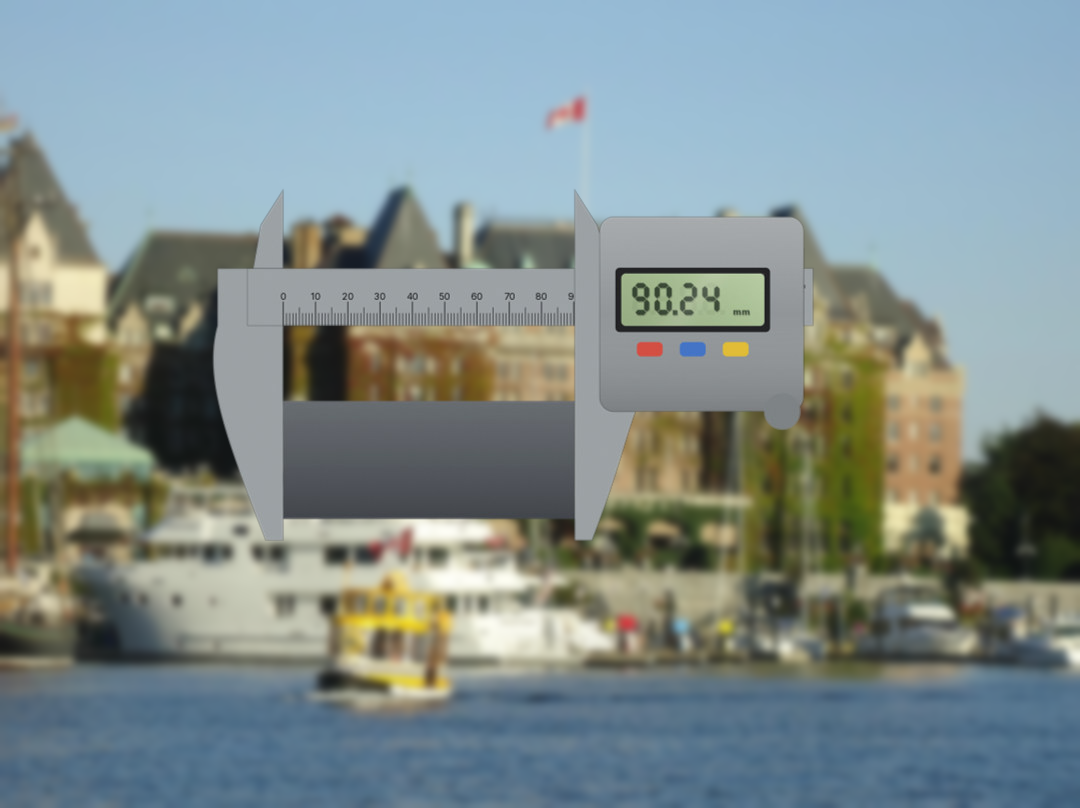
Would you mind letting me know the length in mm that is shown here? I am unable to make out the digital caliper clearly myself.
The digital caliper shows 90.24 mm
